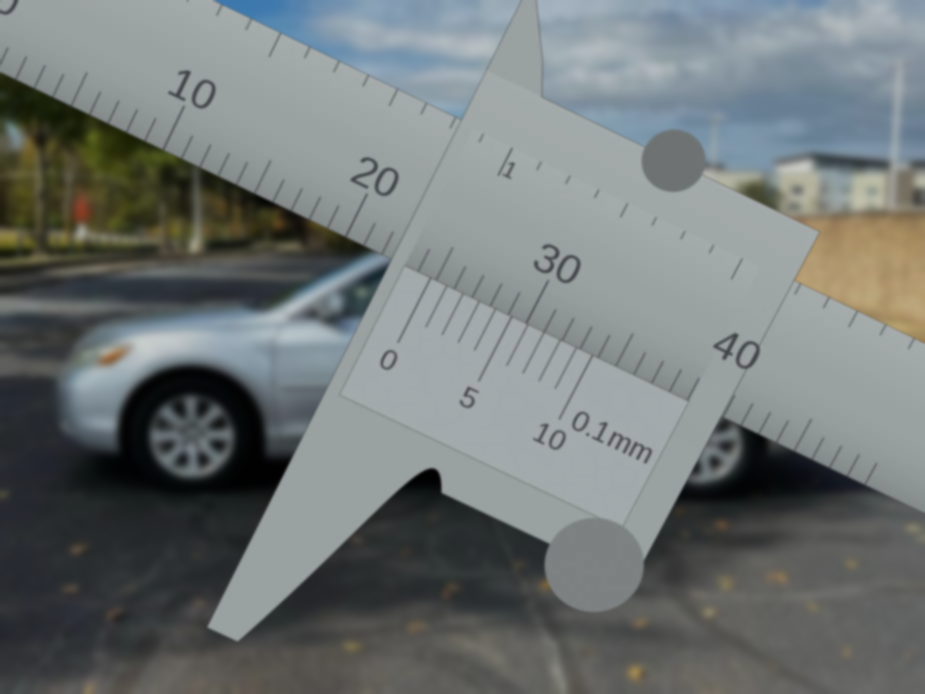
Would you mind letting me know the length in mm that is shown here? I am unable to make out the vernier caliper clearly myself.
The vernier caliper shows 24.7 mm
